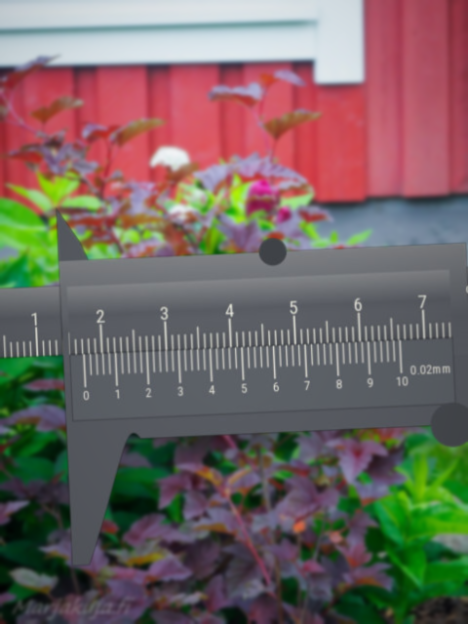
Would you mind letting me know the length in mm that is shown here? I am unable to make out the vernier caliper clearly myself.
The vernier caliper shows 17.2 mm
